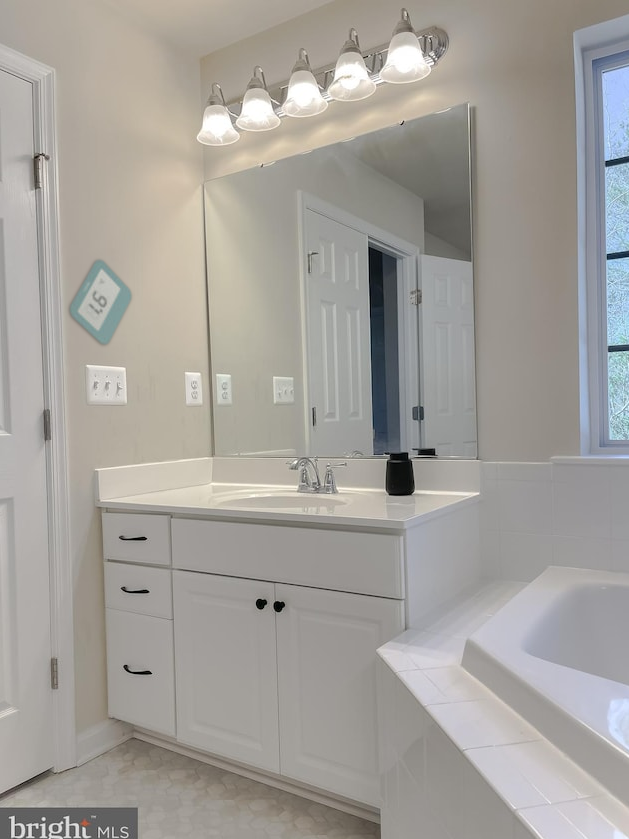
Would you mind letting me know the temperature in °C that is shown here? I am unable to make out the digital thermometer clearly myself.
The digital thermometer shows 1.6 °C
